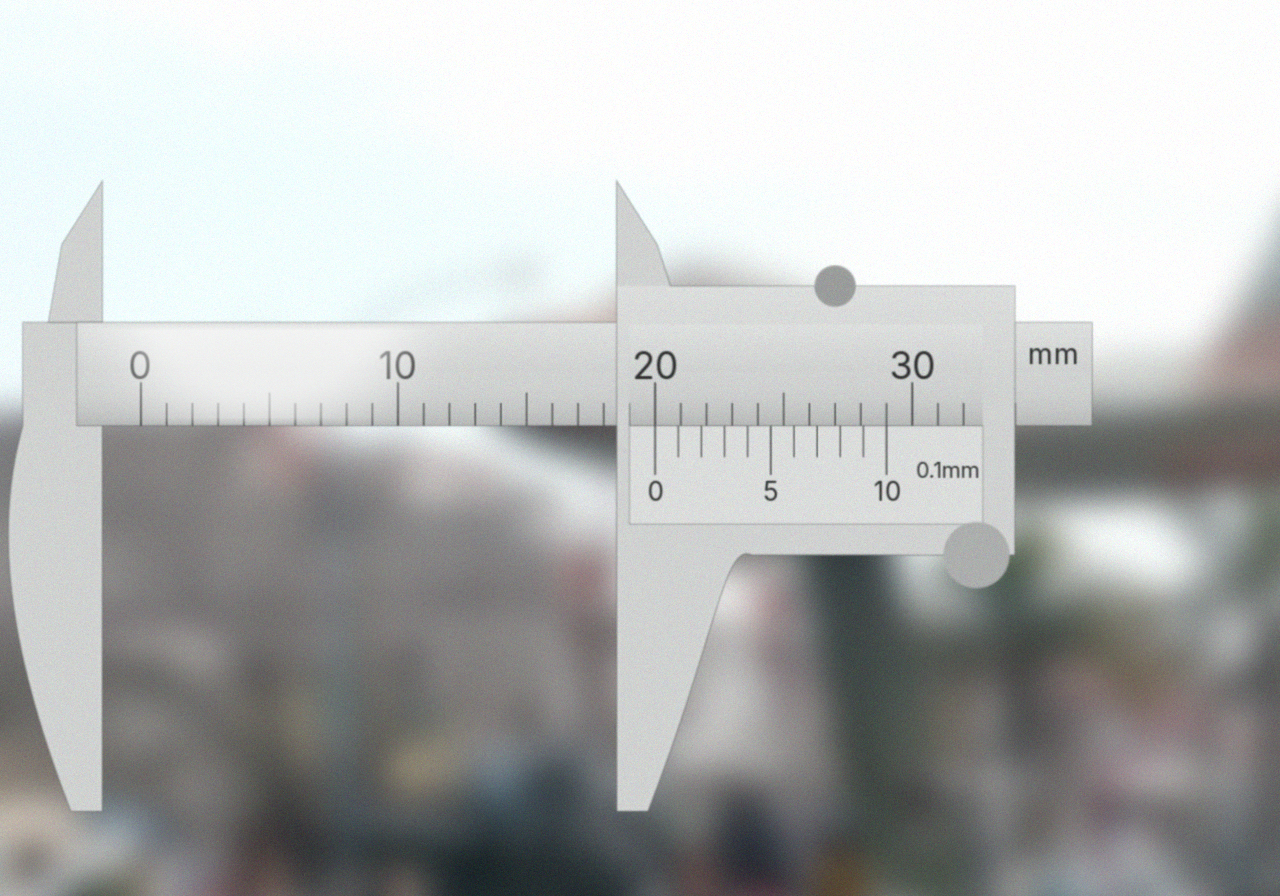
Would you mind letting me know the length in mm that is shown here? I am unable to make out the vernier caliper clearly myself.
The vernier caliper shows 20.0 mm
